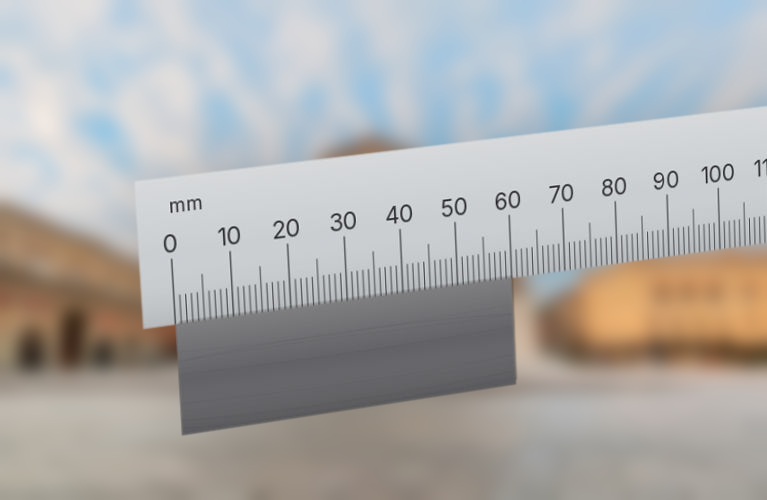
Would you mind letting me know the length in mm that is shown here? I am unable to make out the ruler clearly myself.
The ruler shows 60 mm
